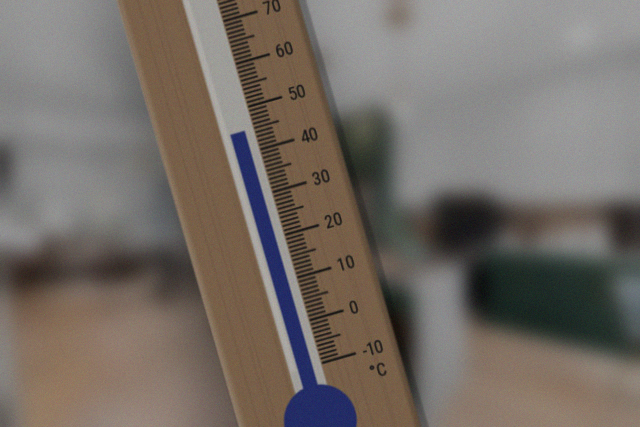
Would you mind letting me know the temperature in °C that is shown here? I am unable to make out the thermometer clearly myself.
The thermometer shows 45 °C
